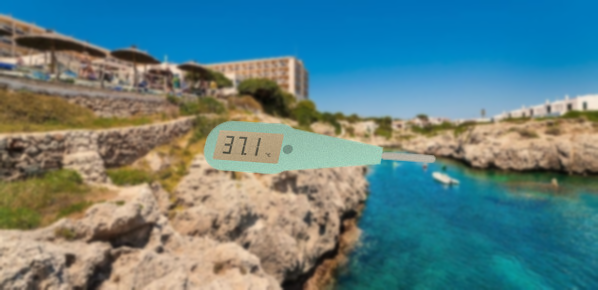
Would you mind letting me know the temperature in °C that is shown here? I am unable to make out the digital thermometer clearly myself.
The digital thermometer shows 37.1 °C
